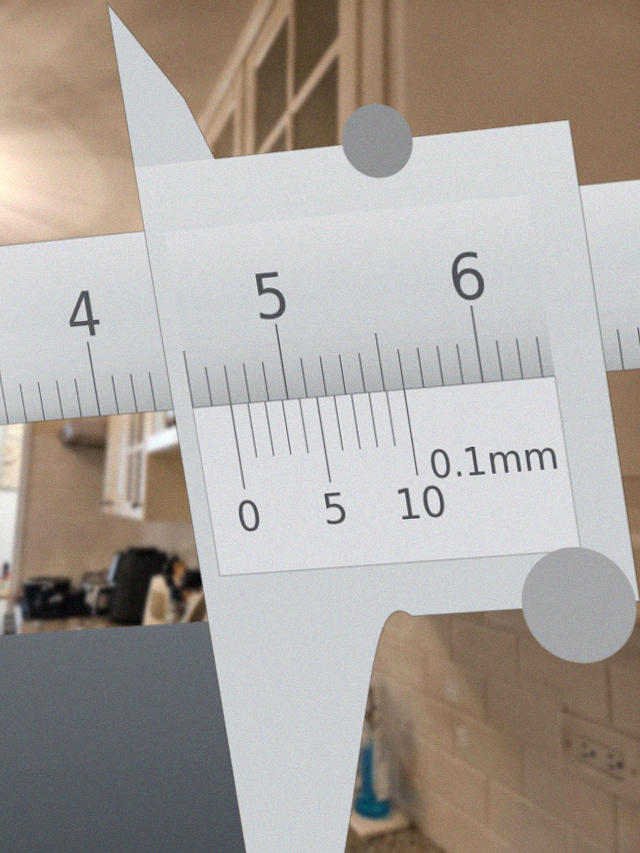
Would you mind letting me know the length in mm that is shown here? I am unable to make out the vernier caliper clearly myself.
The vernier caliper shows 47.0 mm
